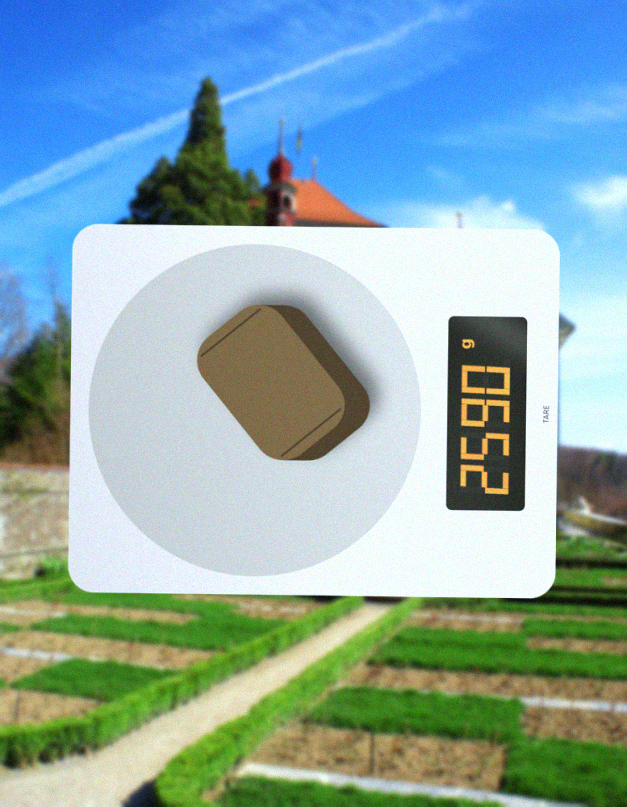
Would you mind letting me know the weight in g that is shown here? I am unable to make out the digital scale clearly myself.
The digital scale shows 2590 g
